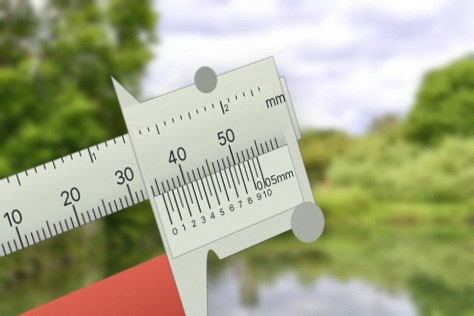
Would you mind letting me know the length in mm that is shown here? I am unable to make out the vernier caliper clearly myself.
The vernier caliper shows 35.5 mm
